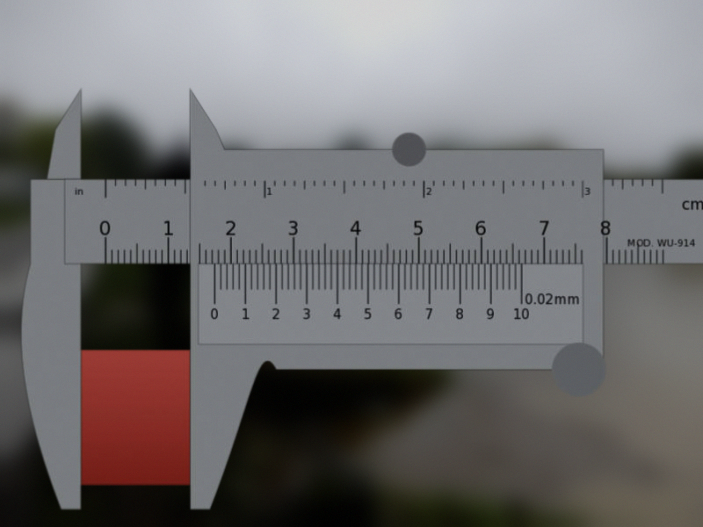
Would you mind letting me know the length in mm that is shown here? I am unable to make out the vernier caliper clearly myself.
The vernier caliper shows 17.4 mm
